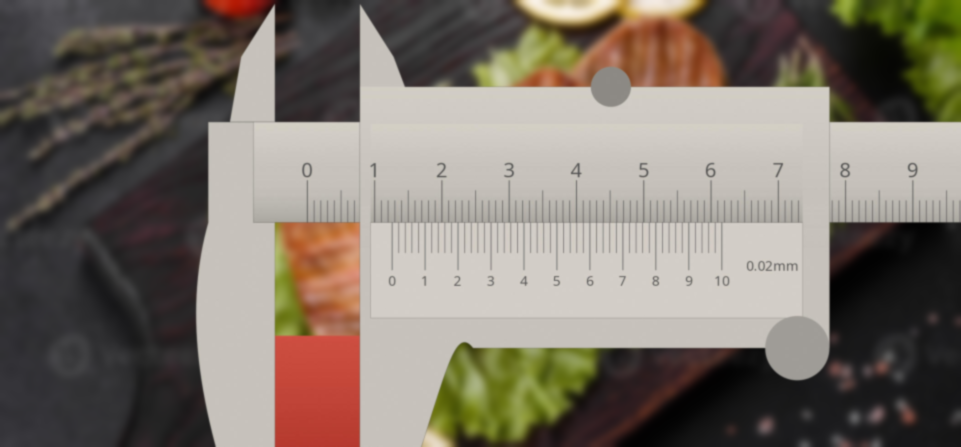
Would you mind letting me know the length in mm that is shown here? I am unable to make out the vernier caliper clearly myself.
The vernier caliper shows 12.6 mm
